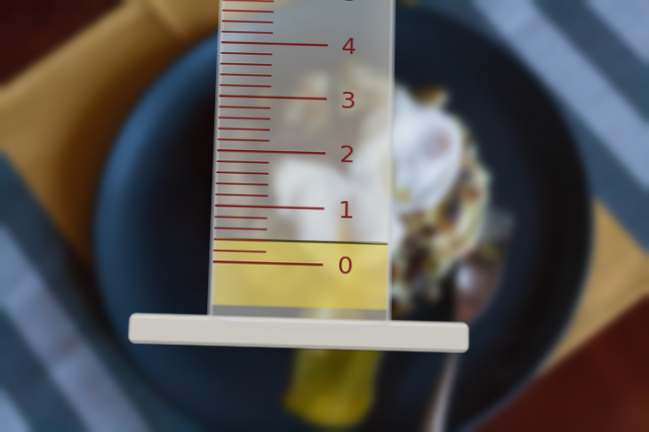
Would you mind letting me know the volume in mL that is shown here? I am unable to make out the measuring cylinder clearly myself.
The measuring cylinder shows 0.4 mL
